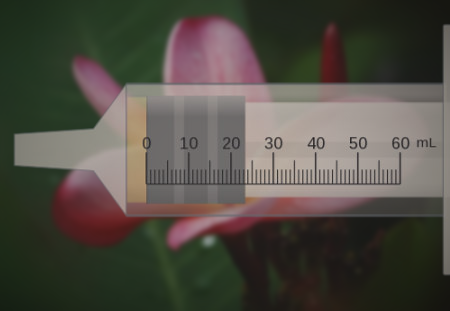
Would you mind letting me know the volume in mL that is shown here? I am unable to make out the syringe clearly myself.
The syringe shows 0 mL
